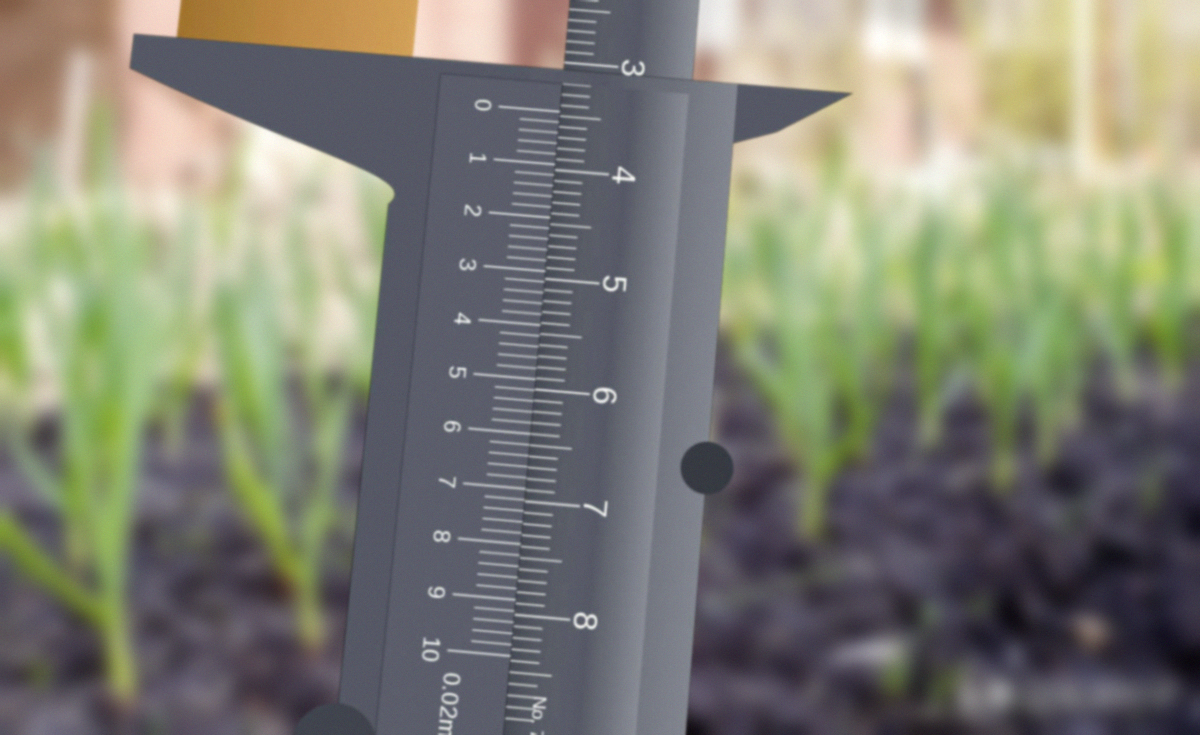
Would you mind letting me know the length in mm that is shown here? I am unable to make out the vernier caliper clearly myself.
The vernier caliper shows 34.6 mm
